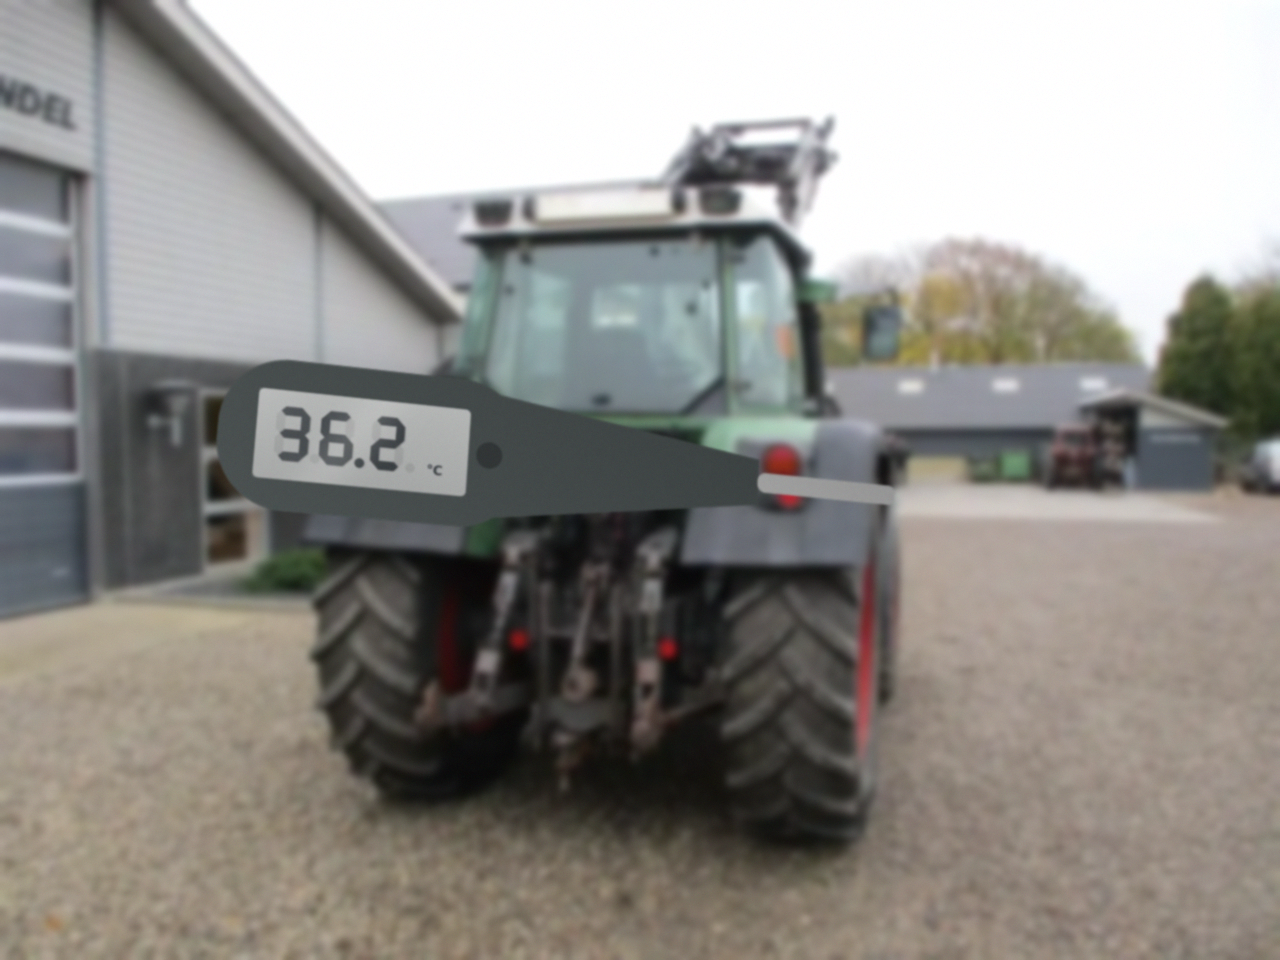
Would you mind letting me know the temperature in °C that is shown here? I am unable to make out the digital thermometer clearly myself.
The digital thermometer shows 36.2 °C
